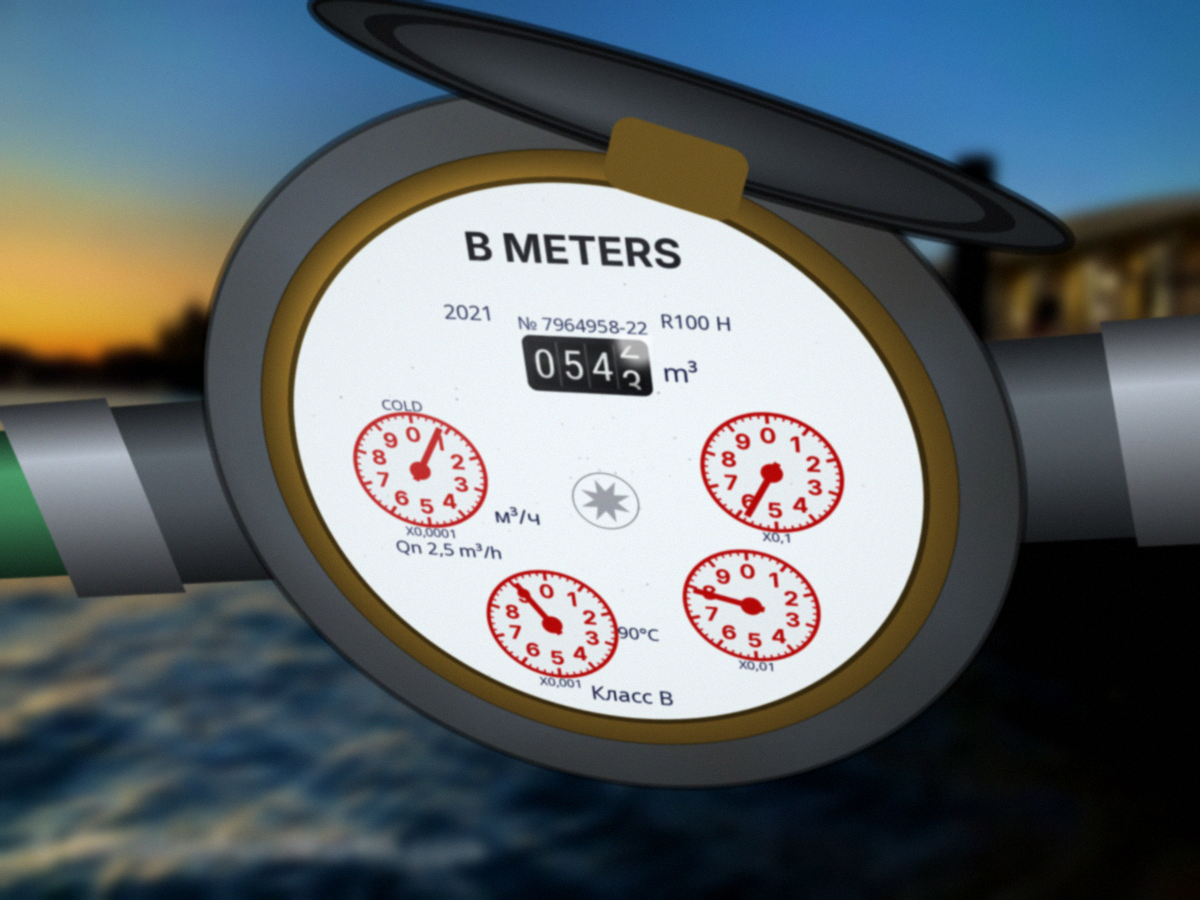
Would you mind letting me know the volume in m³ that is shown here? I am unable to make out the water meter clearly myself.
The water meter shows 542.5790 m³
